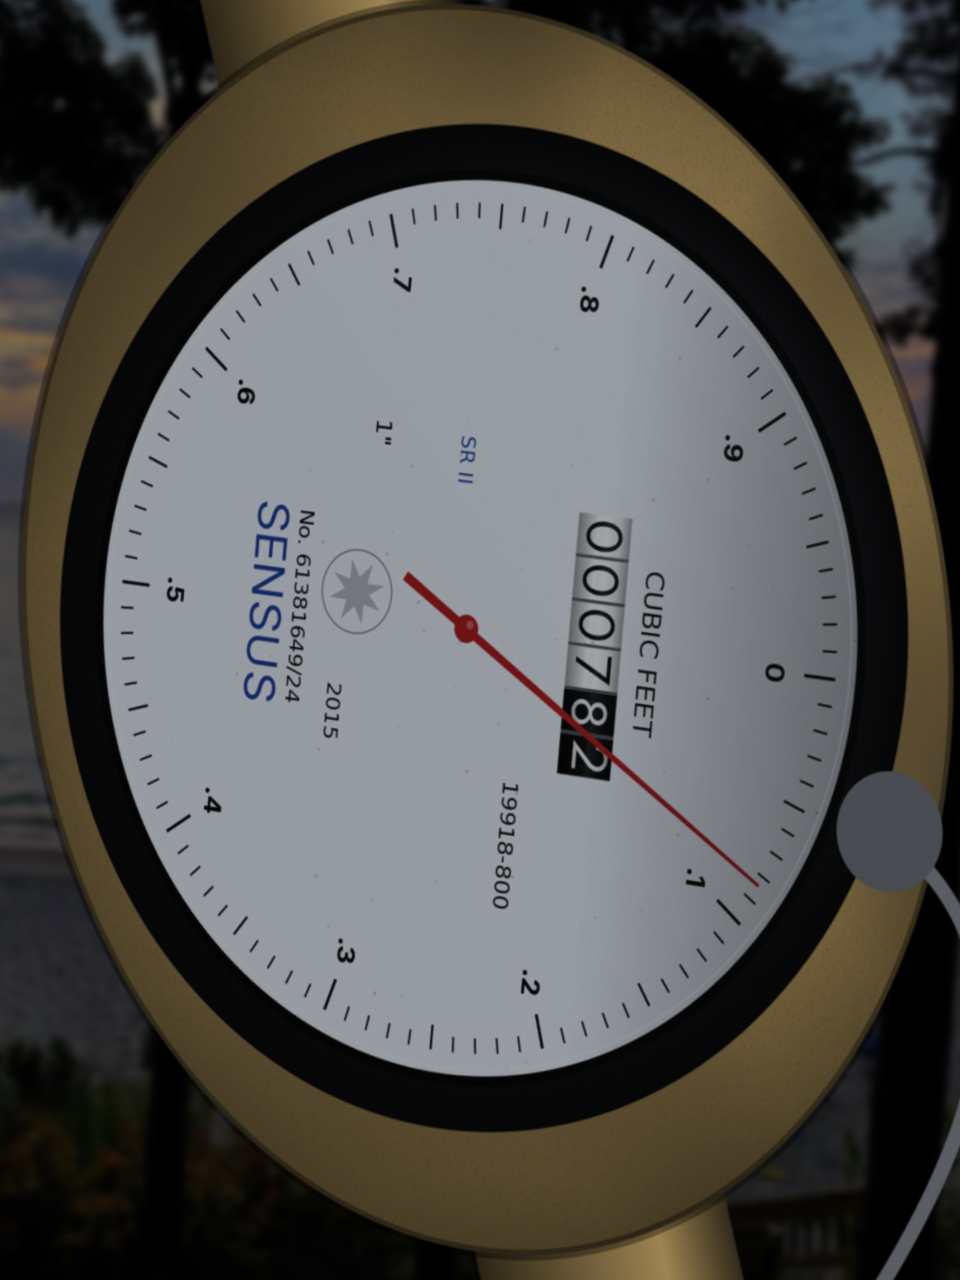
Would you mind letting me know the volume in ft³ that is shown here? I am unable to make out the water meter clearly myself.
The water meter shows 782.08 ft³
